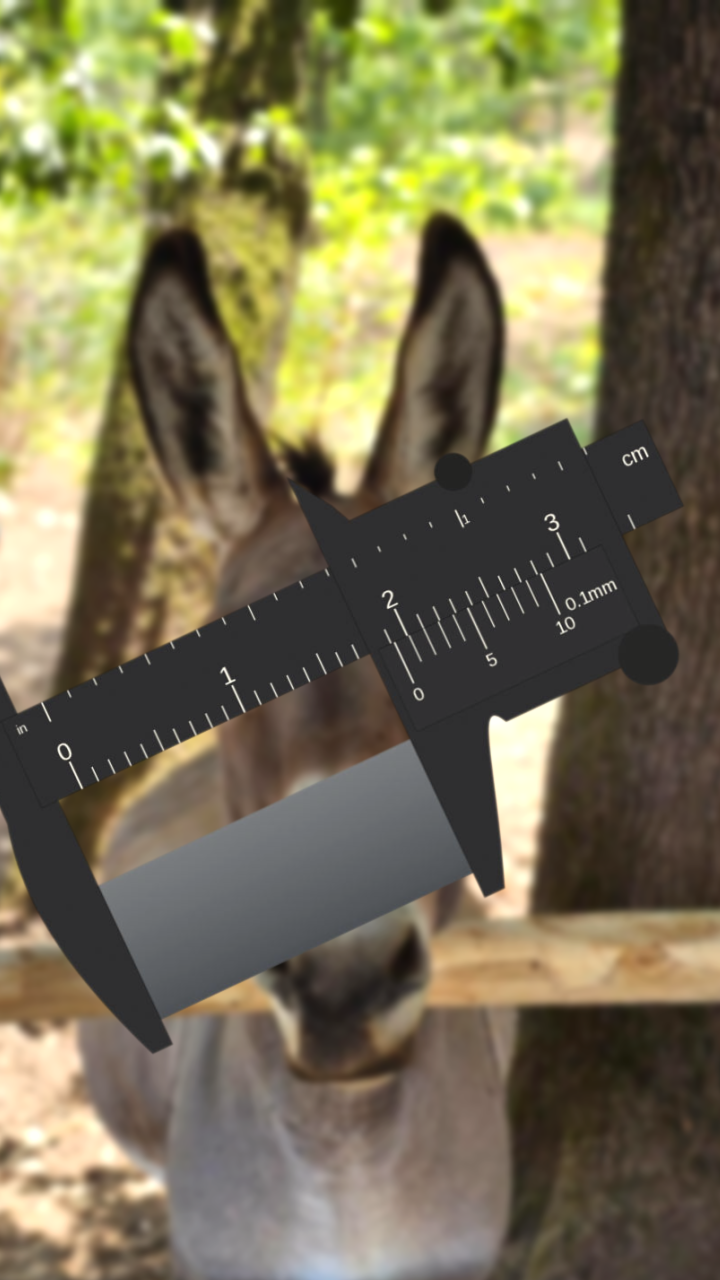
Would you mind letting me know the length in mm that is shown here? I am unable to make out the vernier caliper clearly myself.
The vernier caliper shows 19.2 mm
